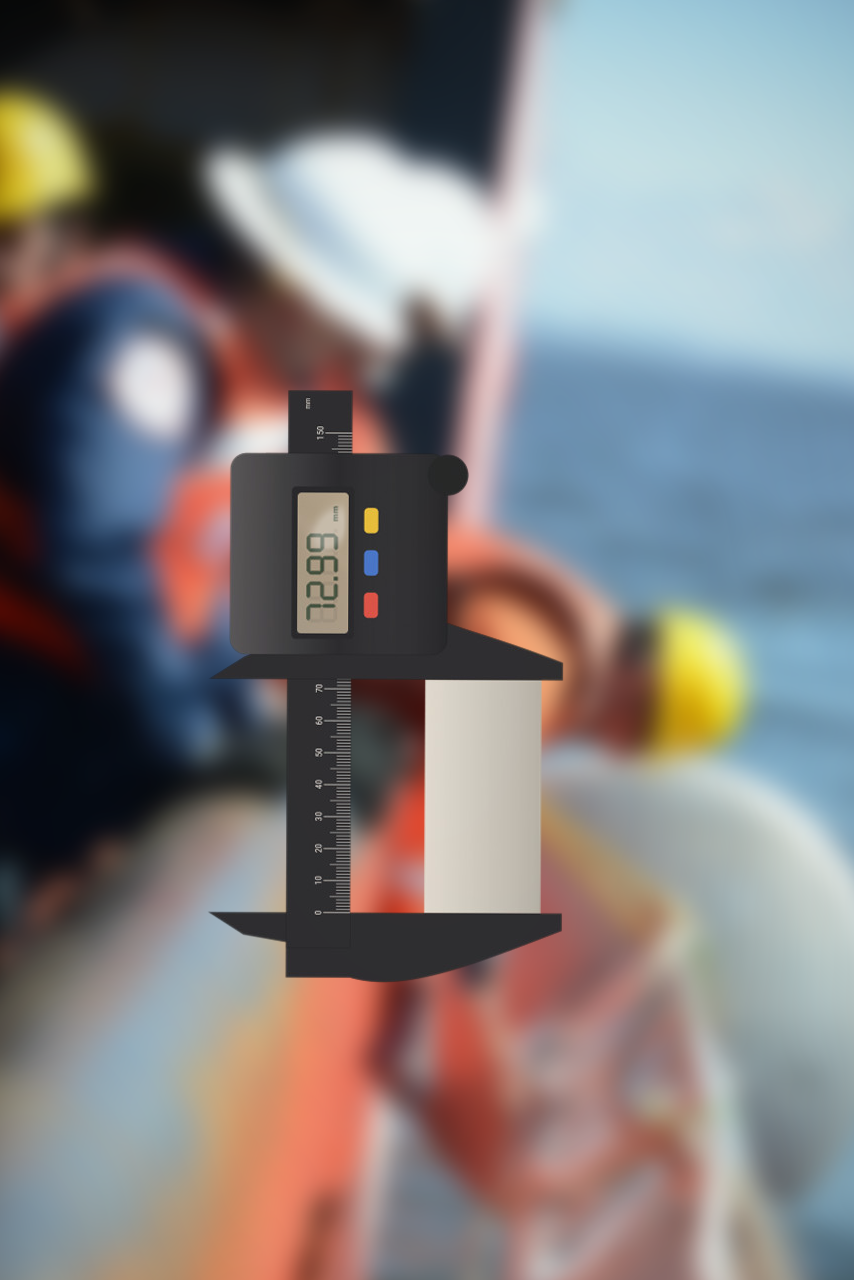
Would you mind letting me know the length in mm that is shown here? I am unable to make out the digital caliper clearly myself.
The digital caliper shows 72.99 mm
